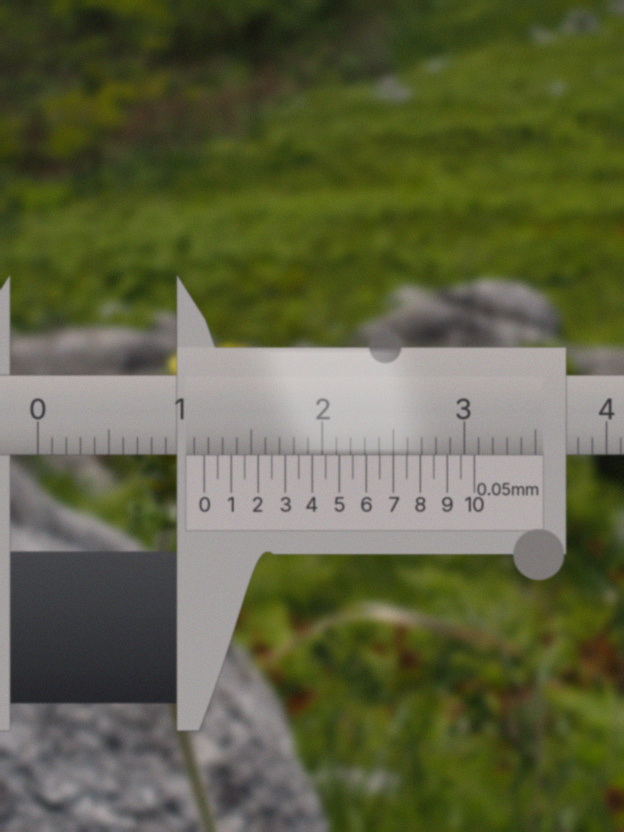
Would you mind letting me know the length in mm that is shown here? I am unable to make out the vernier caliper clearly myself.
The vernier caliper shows 11.7 mm
